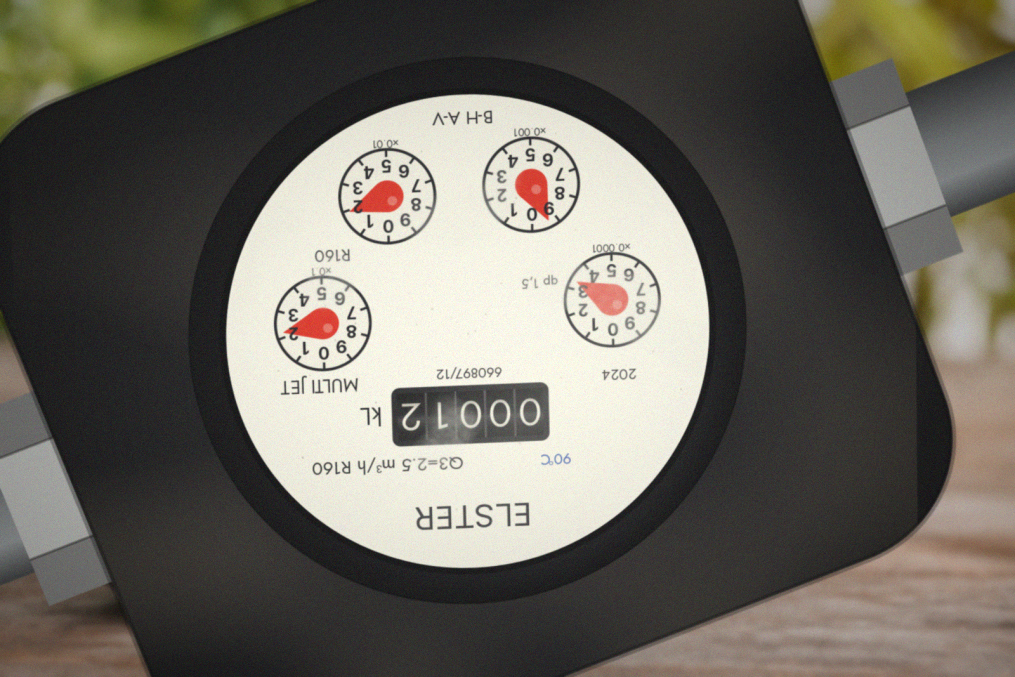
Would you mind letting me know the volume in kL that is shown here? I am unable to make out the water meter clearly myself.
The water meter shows 12.2193 kL
